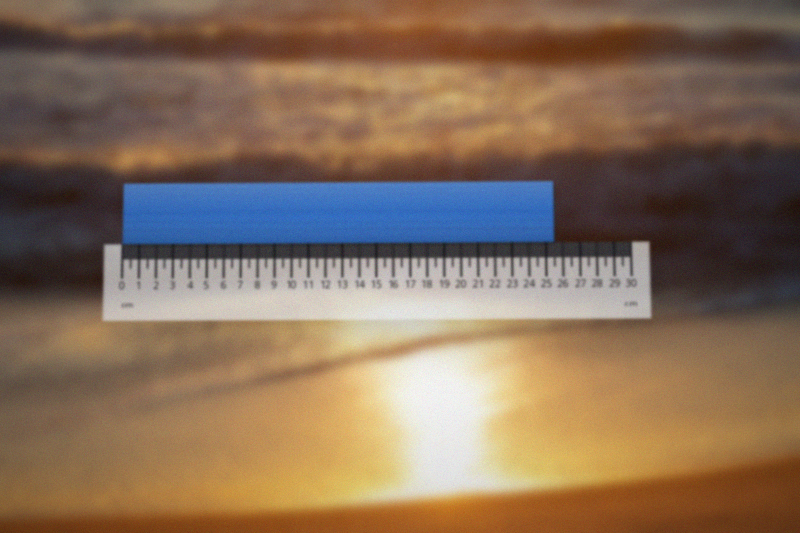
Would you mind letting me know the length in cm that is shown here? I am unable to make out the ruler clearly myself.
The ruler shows 25.5 cm
